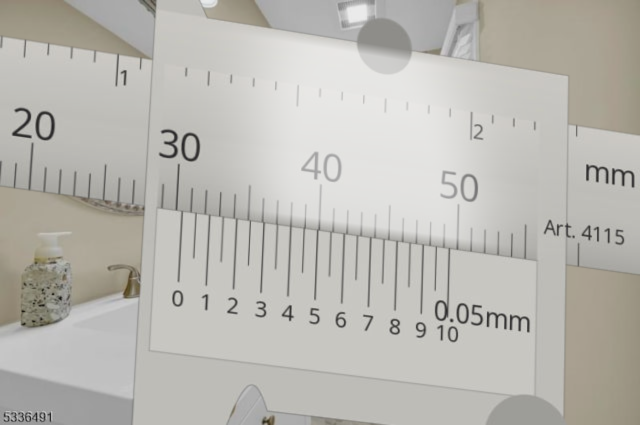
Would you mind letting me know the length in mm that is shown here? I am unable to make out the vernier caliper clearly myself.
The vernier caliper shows 30.4 mm
